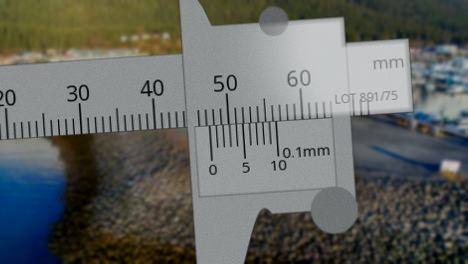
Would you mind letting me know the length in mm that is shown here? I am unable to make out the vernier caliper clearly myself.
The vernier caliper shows 47.4 mm
